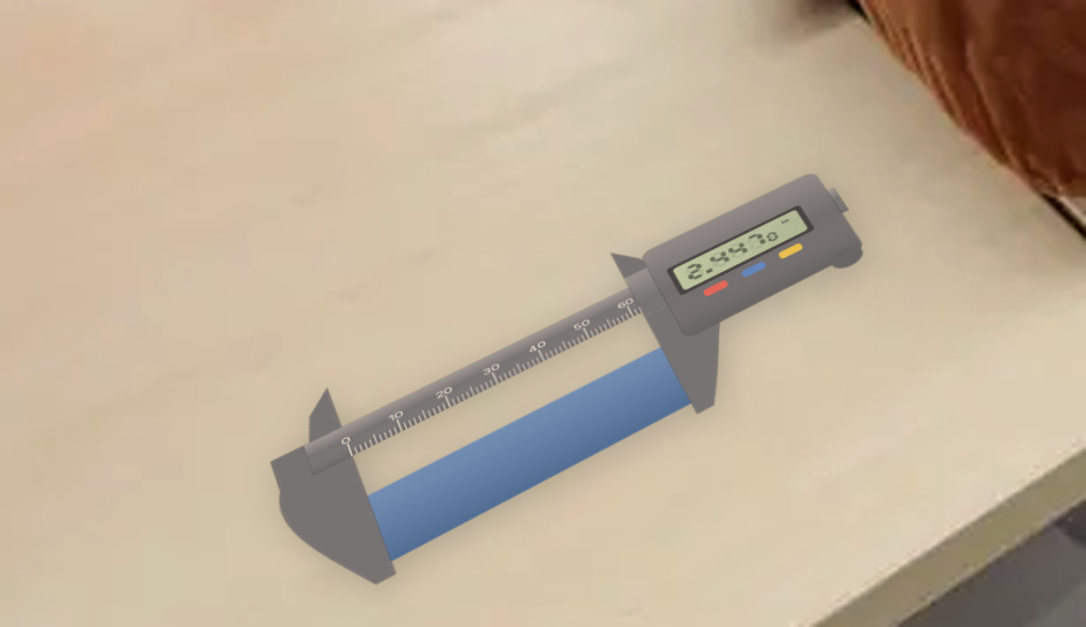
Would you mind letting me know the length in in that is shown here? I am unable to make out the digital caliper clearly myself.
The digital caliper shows 2.4470 in
